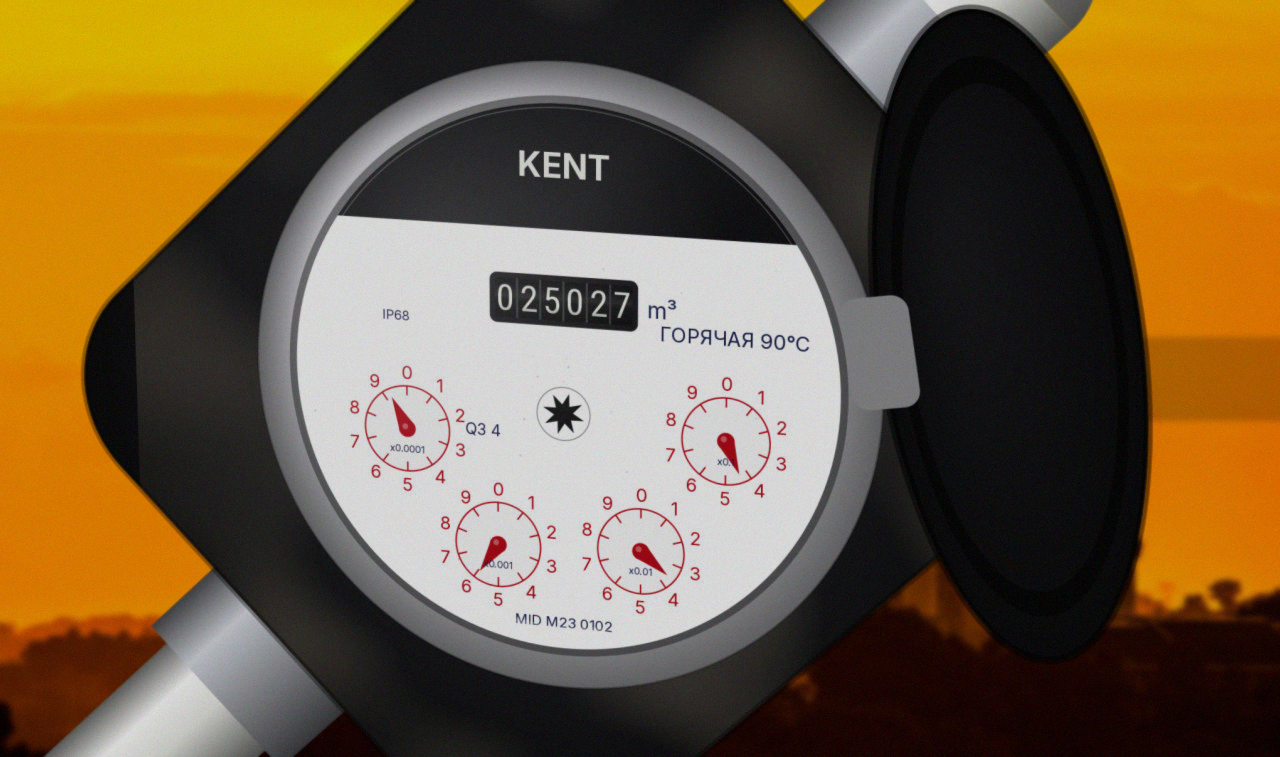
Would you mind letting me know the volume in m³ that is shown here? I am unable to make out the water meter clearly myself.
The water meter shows 25027.4359 m³
